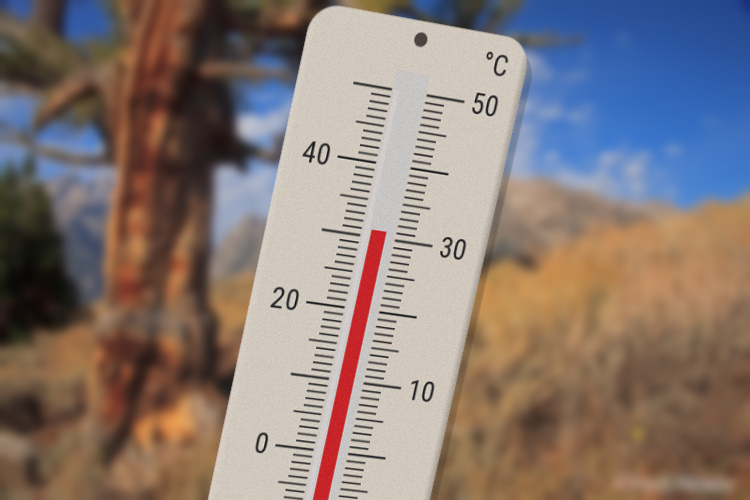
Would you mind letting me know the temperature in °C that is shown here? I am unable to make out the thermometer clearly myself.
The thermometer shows 31 °C
